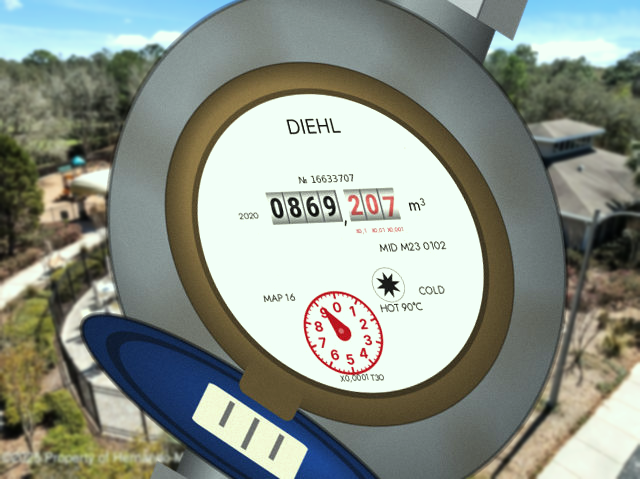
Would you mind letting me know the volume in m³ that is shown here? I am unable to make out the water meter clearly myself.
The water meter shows 869.2069 m³
